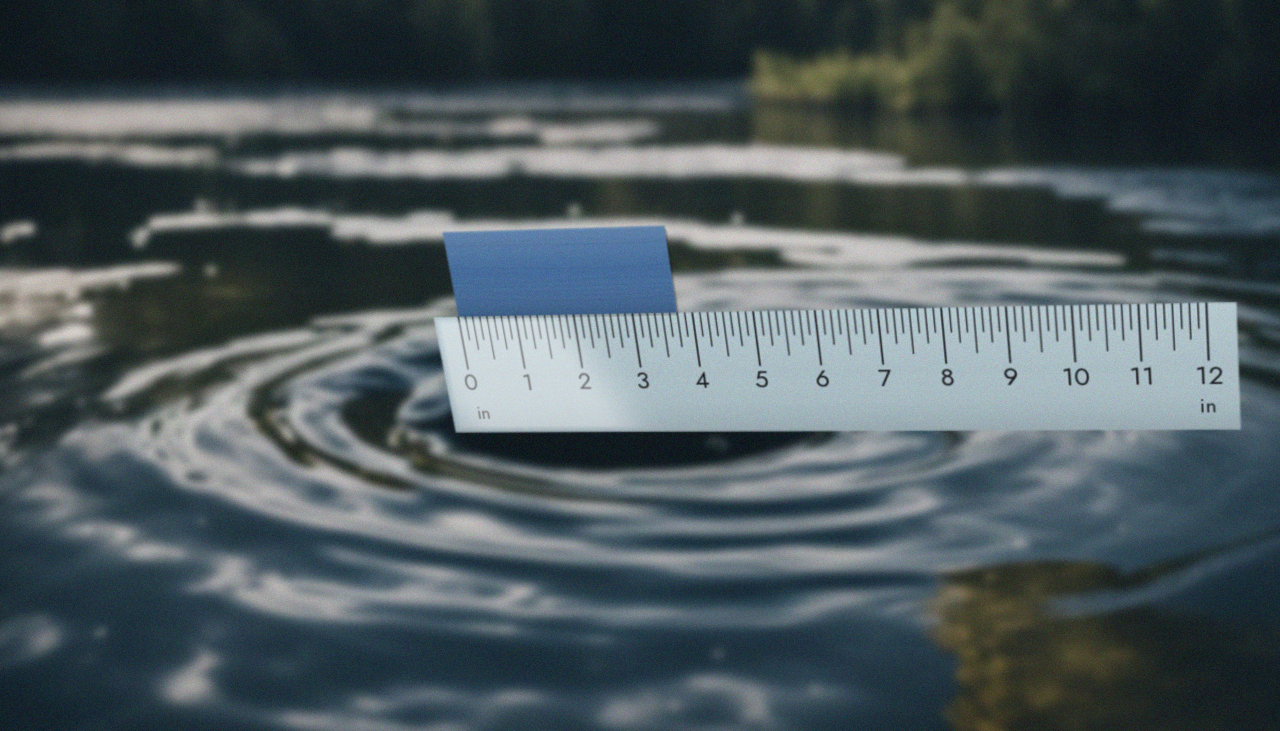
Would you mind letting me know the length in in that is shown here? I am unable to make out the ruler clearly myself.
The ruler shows 3.75 in
